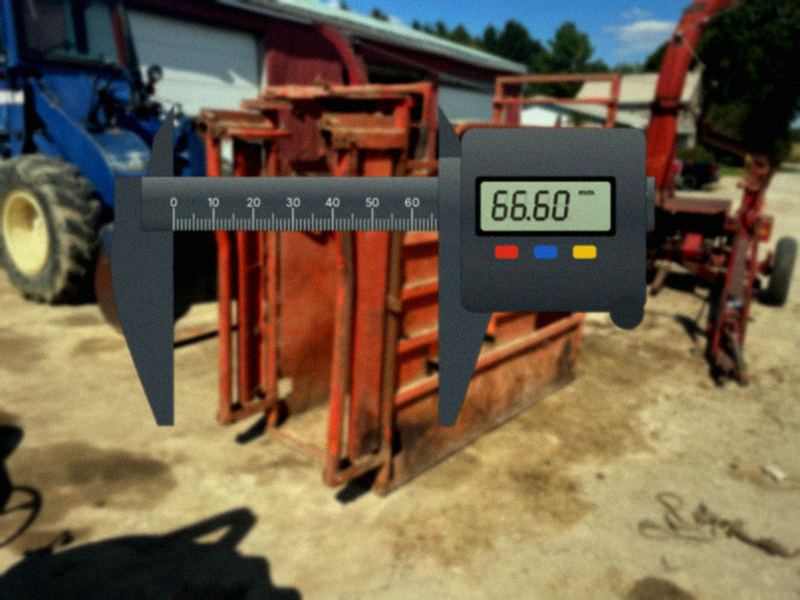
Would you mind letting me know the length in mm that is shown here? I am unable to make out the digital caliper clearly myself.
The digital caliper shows 66.60 mm
